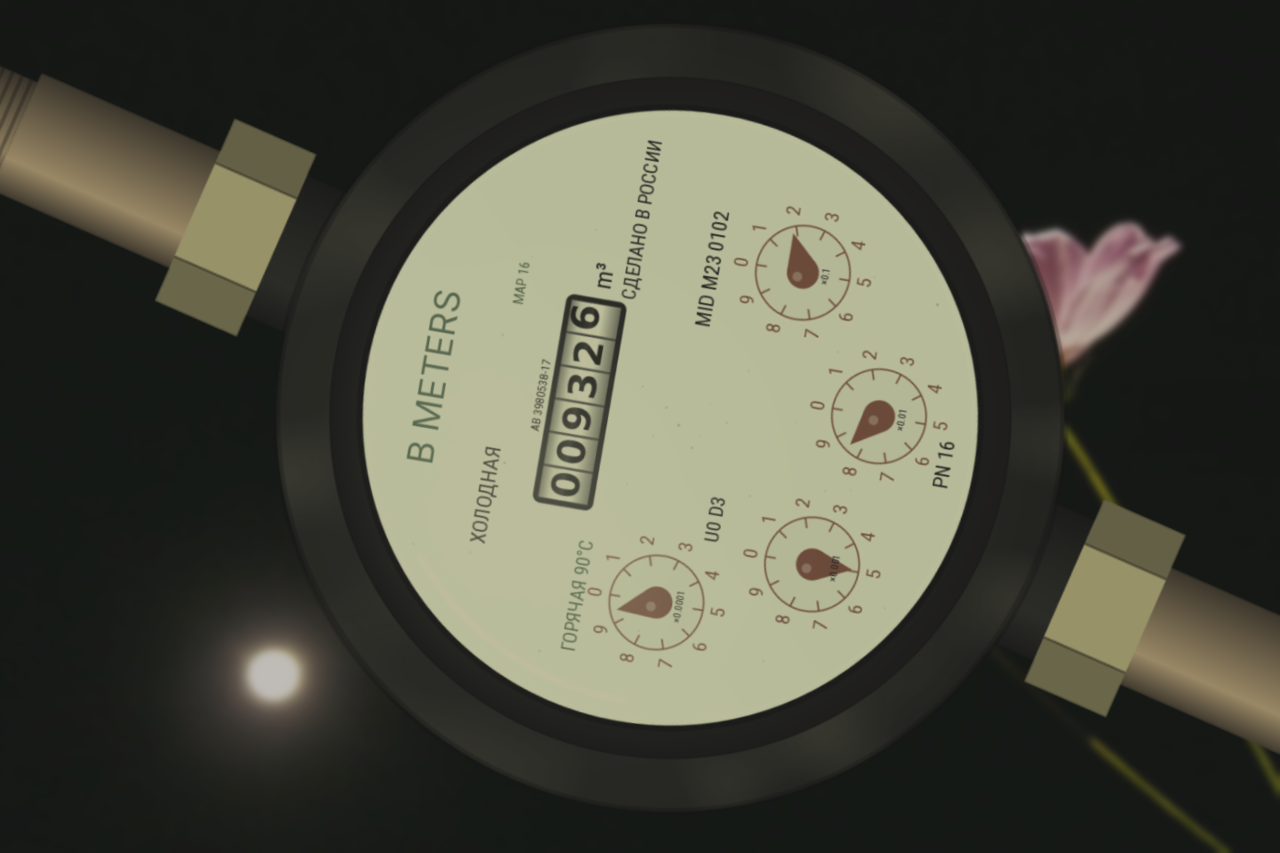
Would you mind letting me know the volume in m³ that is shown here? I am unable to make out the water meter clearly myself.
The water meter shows 9326.1849 m³
